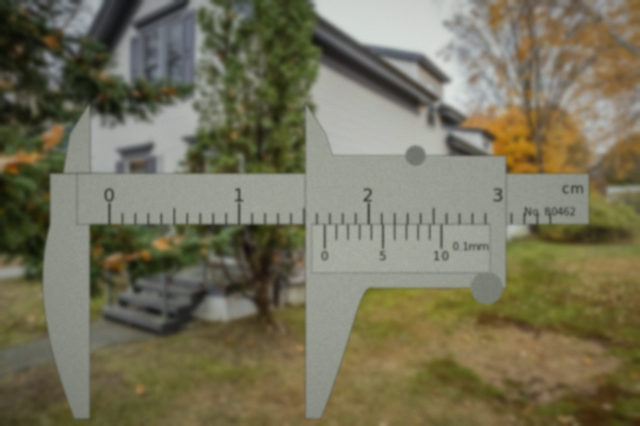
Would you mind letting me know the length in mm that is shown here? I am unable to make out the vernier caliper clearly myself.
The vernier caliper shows 16.6 mm
